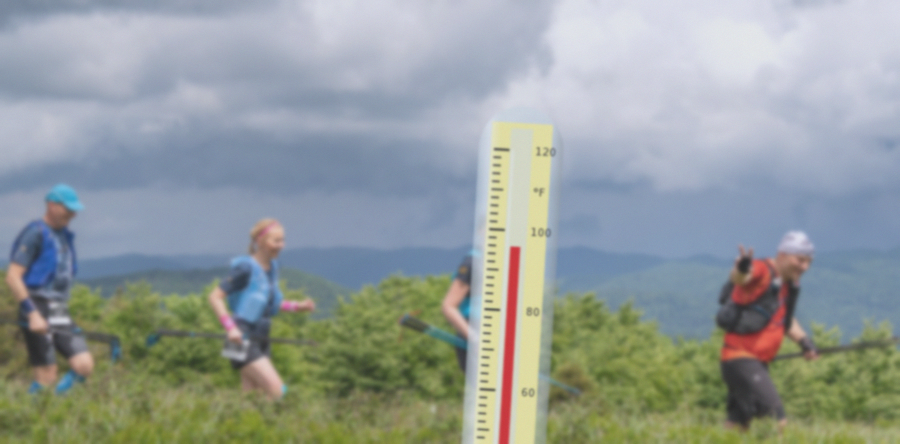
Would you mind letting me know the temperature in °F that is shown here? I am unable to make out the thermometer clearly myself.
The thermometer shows 96 °F
